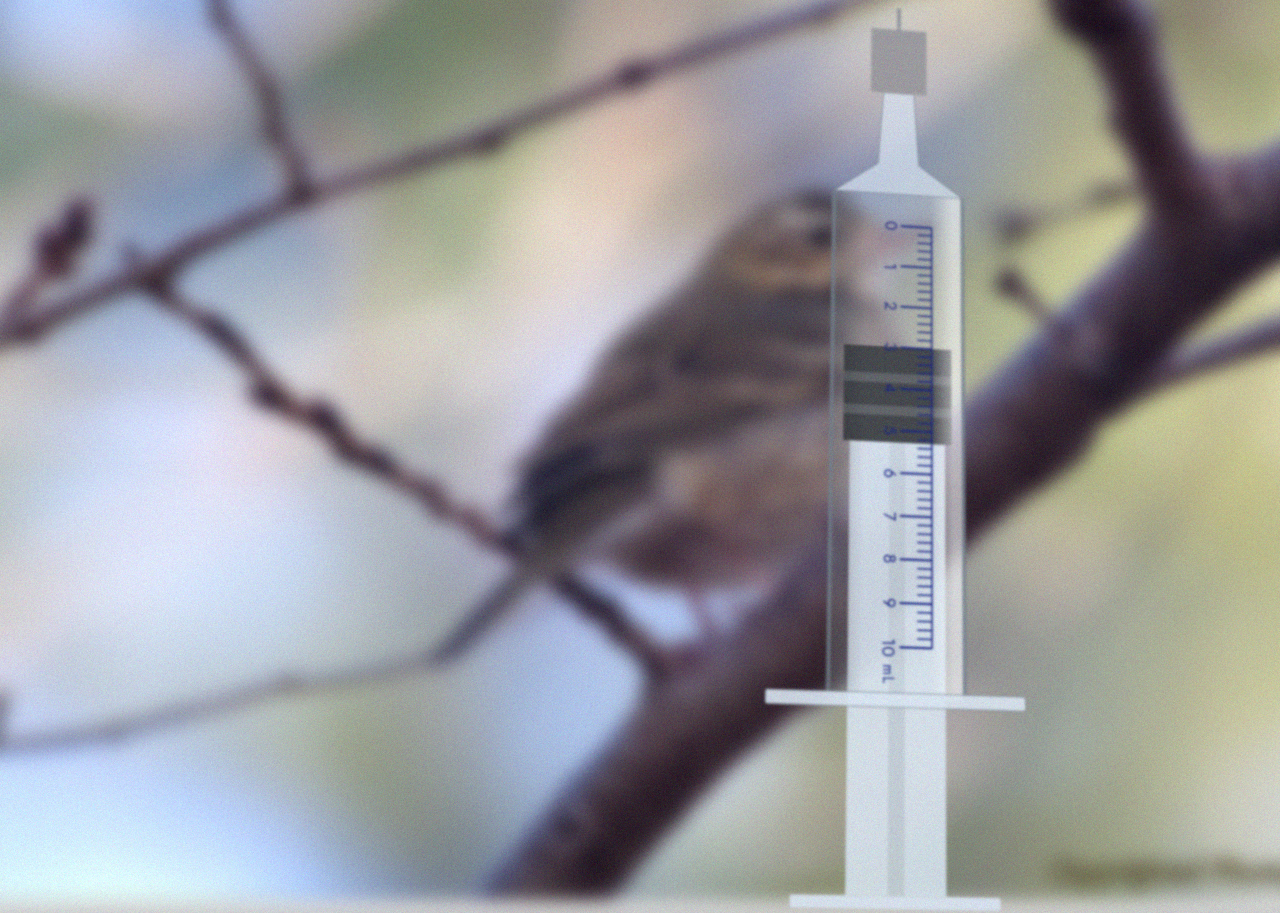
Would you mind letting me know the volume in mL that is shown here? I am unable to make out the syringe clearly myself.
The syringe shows 3 mL
